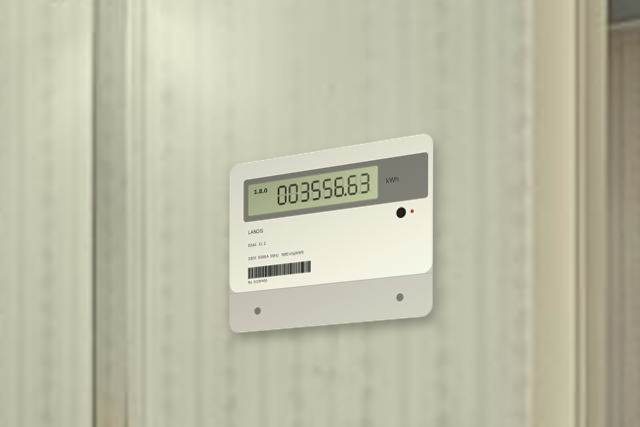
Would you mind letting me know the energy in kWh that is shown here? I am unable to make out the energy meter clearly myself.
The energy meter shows 3556.63 kWh
